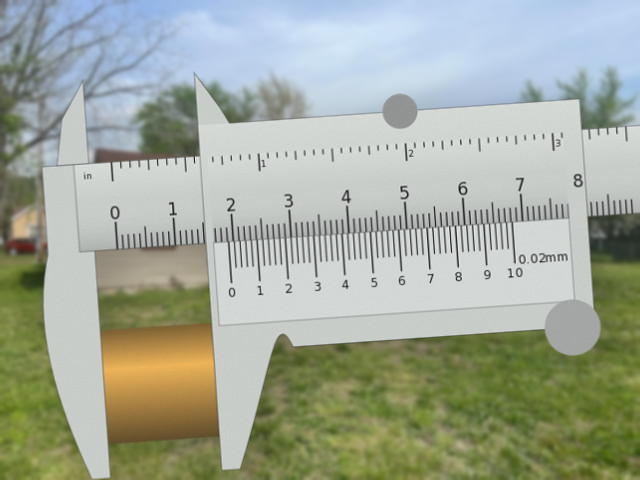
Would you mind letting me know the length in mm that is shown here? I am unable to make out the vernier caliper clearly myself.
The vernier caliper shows 19.2 mm
